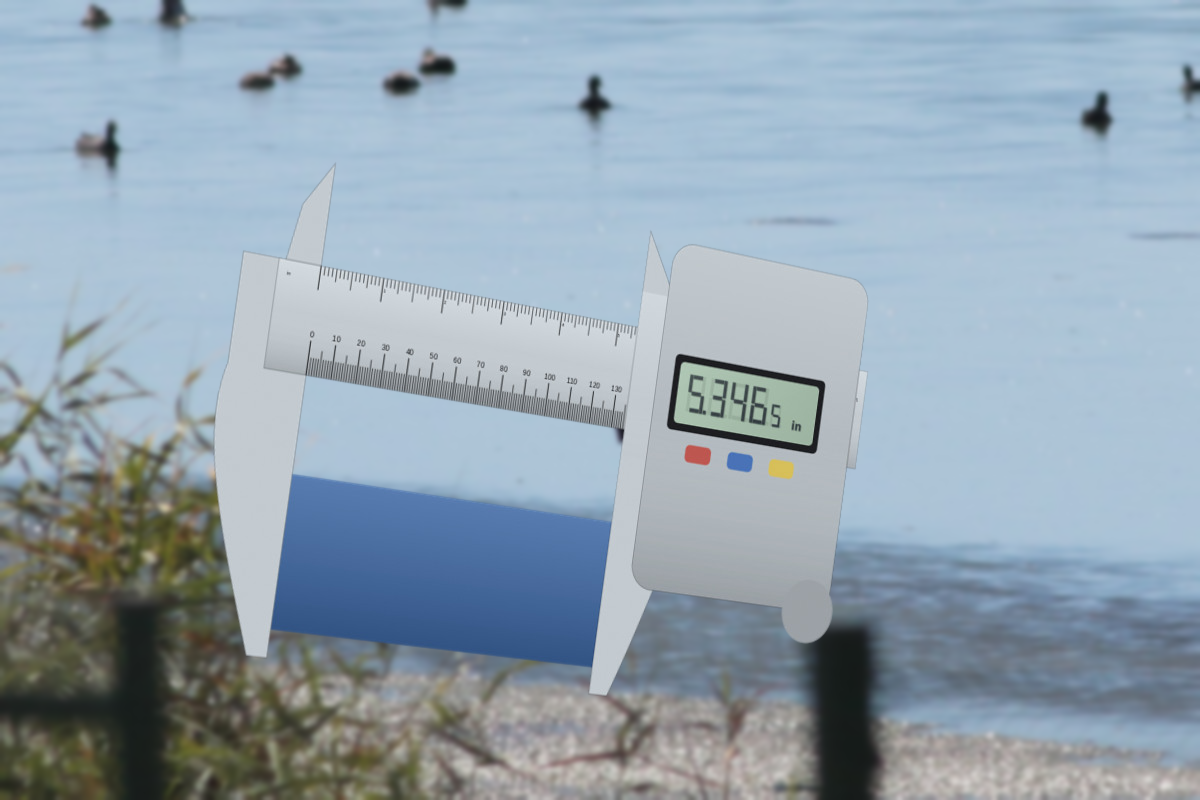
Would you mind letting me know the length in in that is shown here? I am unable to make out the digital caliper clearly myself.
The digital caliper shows 5.3465 in
